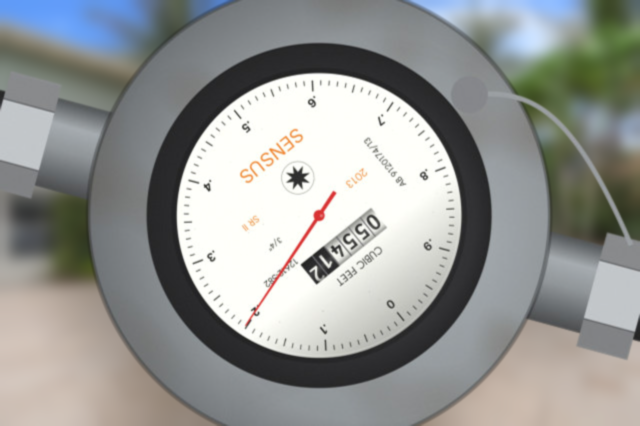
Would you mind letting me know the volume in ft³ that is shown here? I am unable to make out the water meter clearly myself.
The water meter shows 55412.20 ft³
